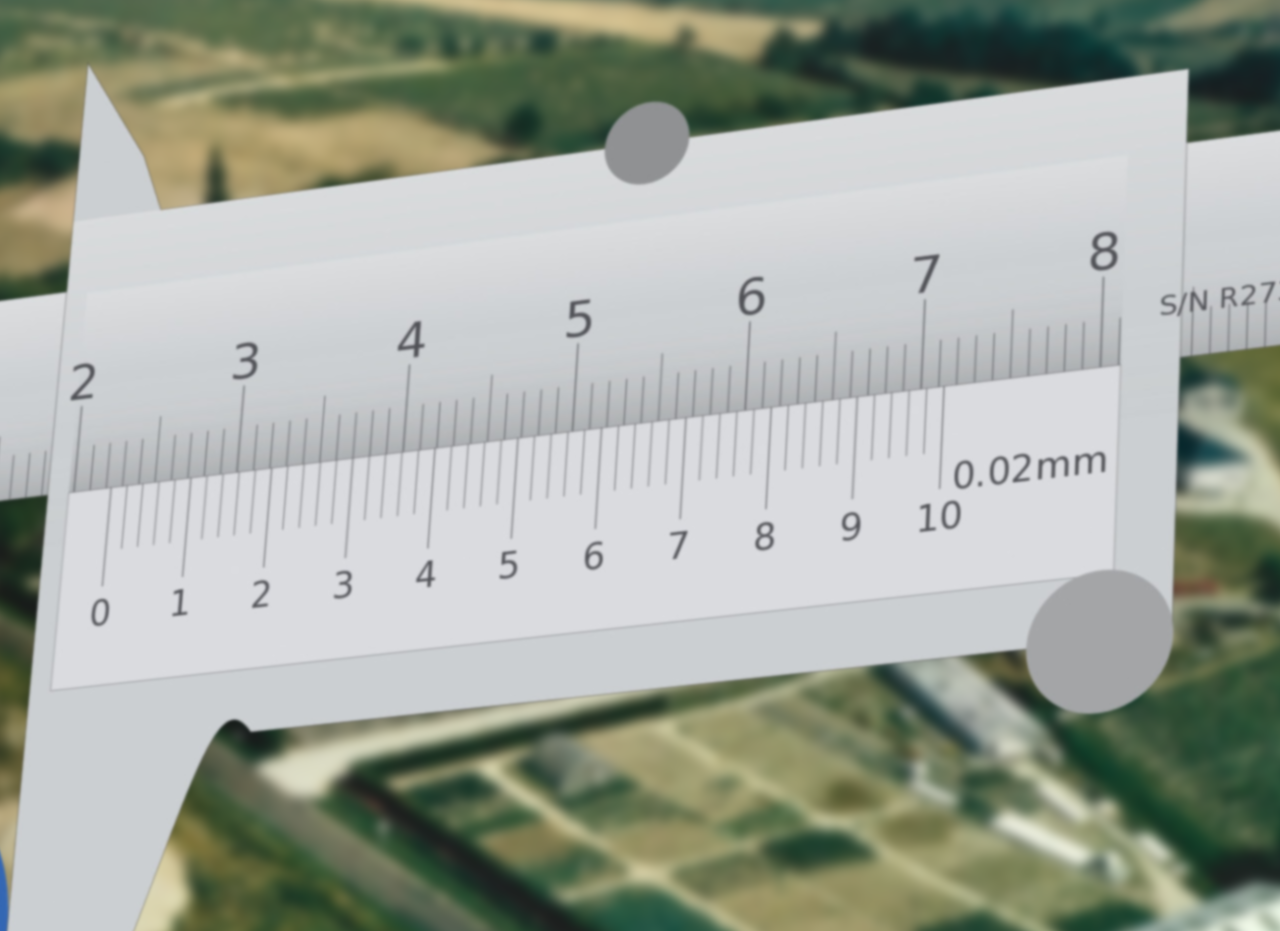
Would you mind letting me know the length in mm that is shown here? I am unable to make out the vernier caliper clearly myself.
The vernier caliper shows 22.3 mm
